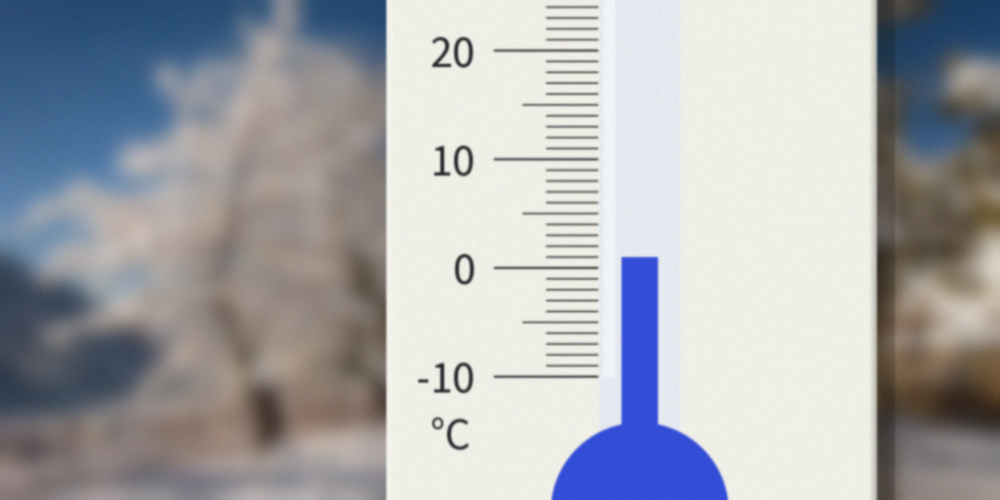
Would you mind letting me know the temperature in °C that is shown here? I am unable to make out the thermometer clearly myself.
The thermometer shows 1 °C
